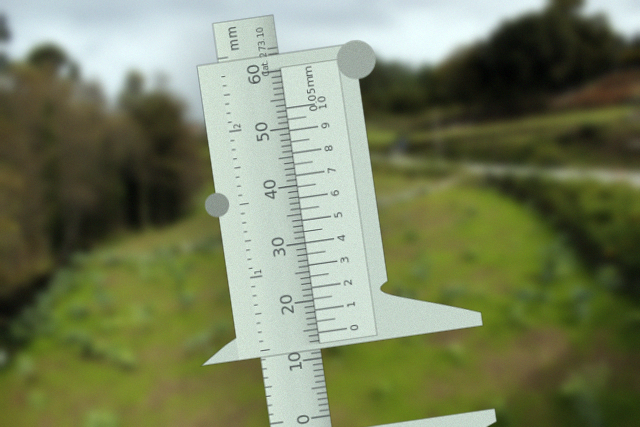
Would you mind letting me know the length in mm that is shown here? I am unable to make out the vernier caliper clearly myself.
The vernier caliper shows 14.4 mm
